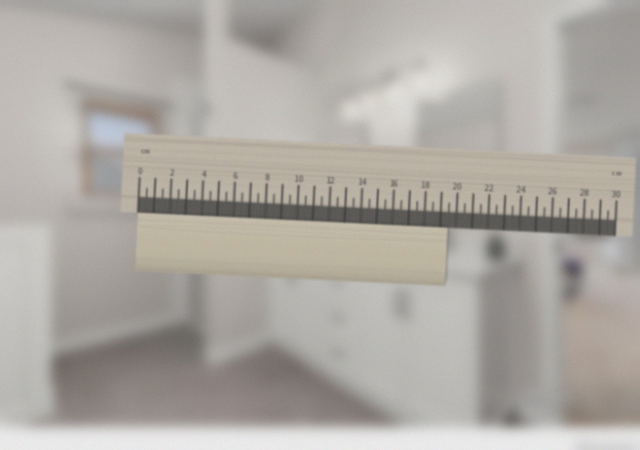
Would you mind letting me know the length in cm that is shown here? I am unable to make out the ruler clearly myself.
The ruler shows 19.5 cm
